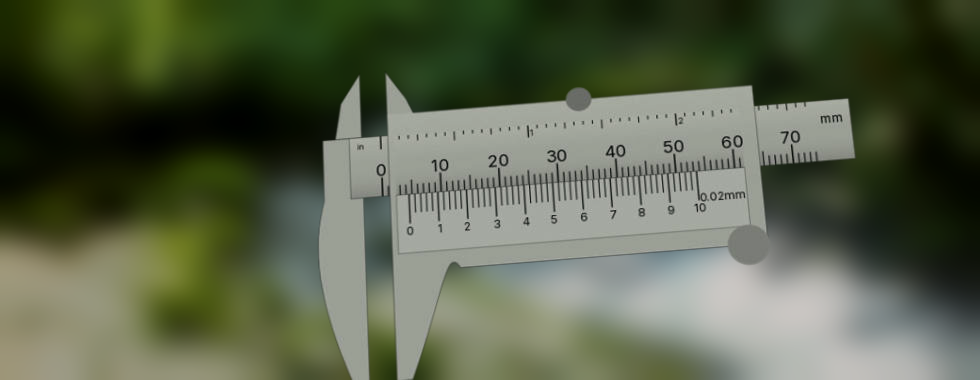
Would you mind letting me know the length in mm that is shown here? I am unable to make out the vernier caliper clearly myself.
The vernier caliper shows 4.5 mm
